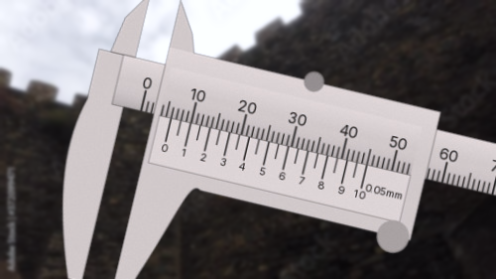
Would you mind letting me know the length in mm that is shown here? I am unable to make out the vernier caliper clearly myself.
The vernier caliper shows 6.0 mm
